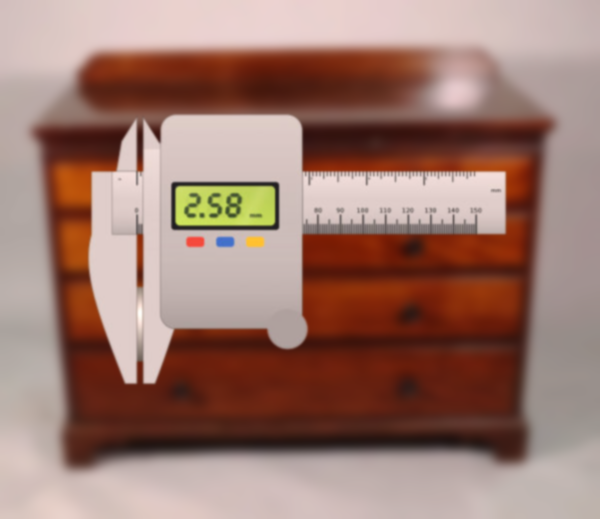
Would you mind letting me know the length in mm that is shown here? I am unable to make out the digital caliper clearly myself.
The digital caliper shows 2.58 mm
